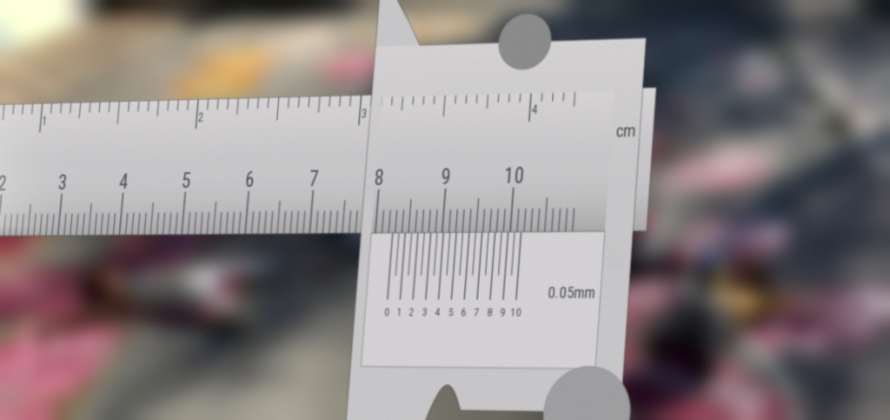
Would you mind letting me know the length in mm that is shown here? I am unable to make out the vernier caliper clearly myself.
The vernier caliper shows 82.6 mm
